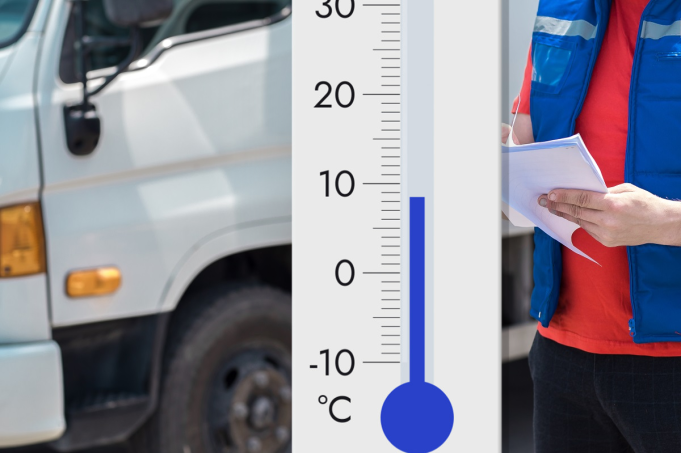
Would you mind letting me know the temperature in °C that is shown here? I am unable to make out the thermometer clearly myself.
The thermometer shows 8.5 °C
